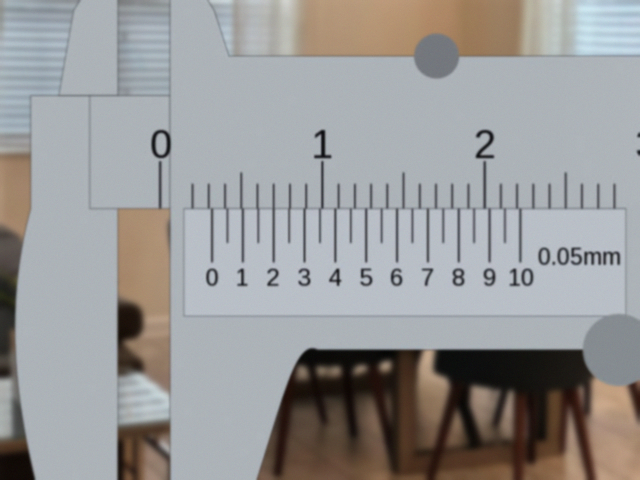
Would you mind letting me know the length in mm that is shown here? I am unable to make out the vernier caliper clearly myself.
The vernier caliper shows 3.2 mm
